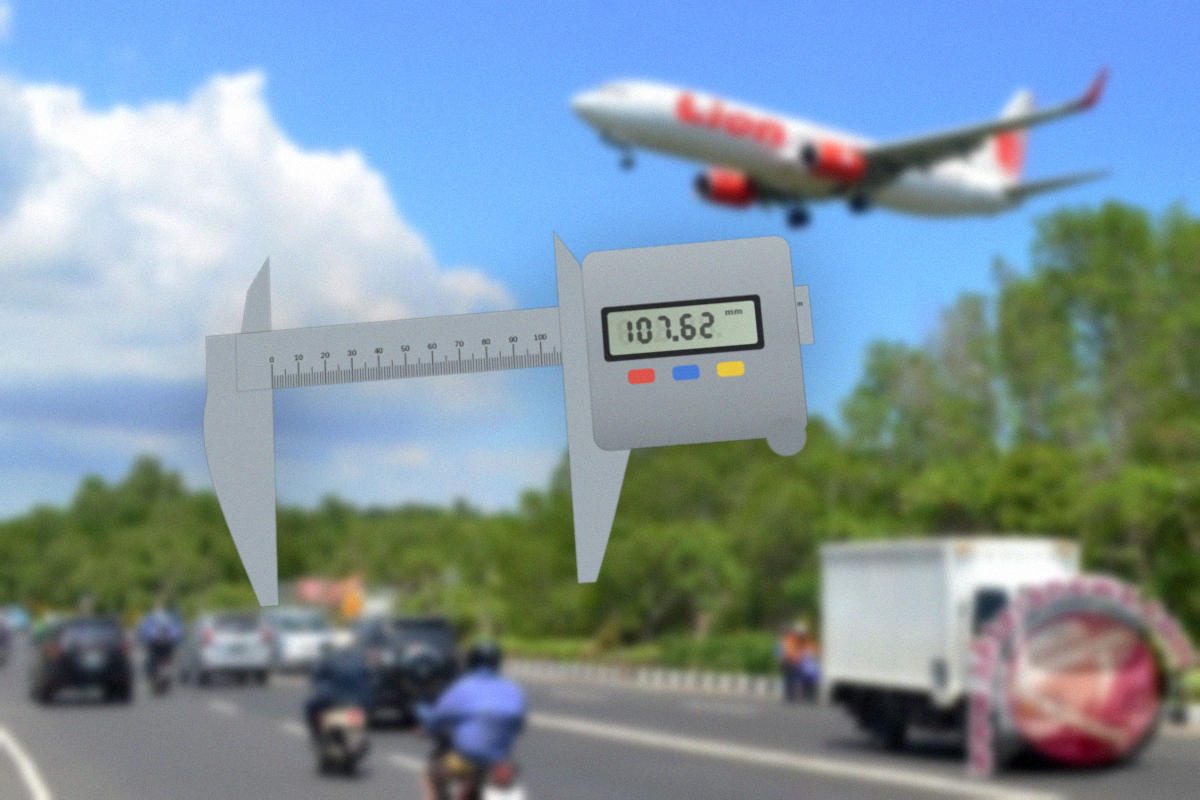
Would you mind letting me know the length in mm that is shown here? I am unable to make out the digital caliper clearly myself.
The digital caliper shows 107.62 mm
